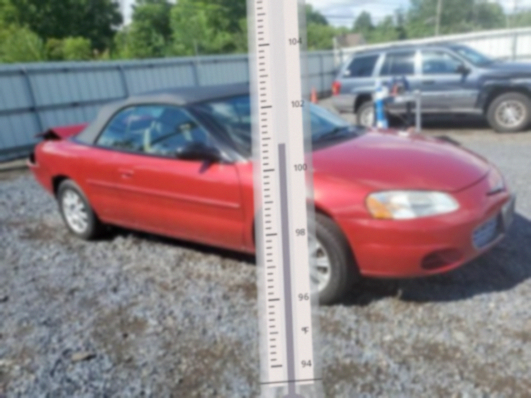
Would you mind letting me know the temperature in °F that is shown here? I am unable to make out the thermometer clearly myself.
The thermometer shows 100.8 °F
